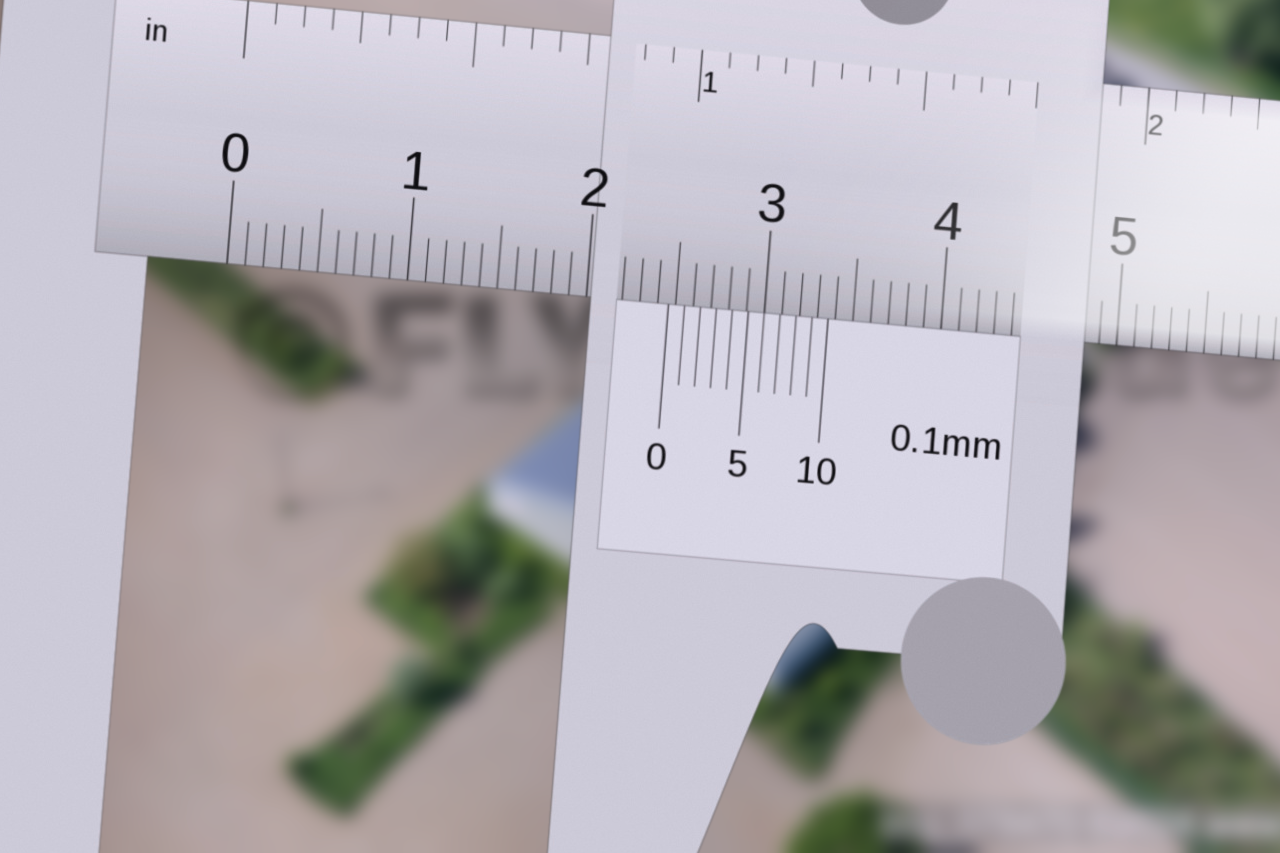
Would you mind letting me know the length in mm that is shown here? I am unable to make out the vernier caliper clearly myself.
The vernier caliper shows 24.6 mm
